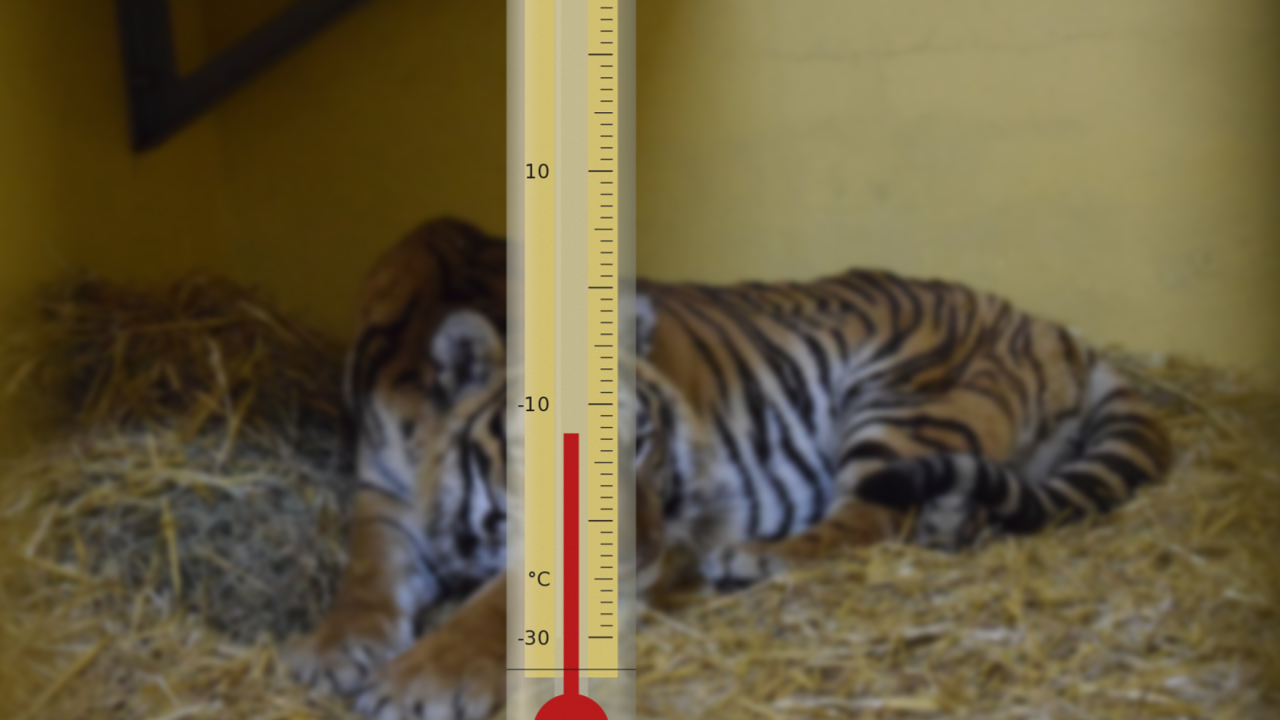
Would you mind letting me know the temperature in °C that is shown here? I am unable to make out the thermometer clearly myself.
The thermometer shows -12.5 °C
